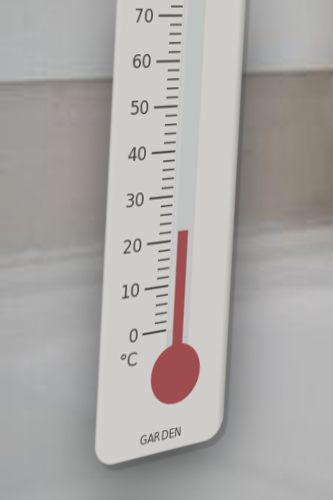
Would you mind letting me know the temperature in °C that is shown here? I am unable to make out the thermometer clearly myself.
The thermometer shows 22 °C
